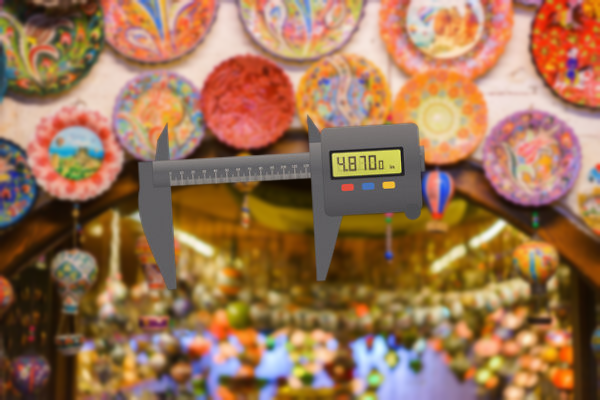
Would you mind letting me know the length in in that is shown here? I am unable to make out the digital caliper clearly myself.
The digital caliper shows 4.8700 in
